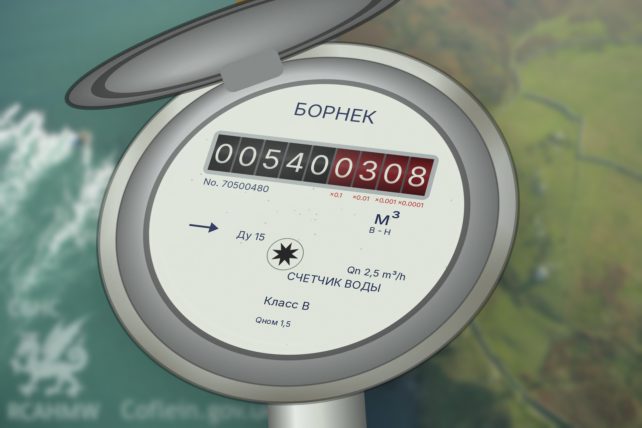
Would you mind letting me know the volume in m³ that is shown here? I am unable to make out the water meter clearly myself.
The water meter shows 540.0308 m³
